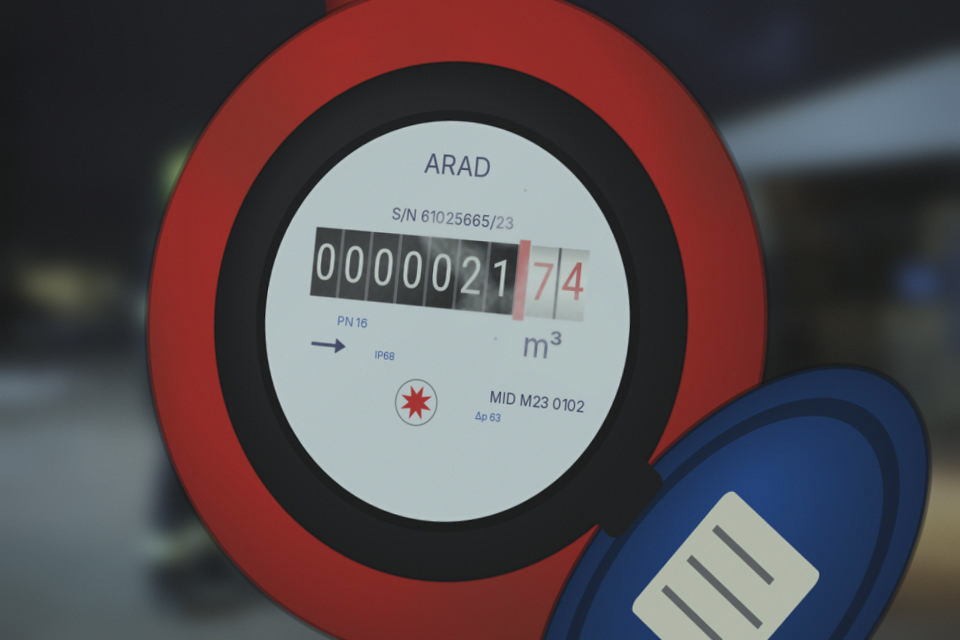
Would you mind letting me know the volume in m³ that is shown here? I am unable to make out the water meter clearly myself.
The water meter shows 21.74 m³
